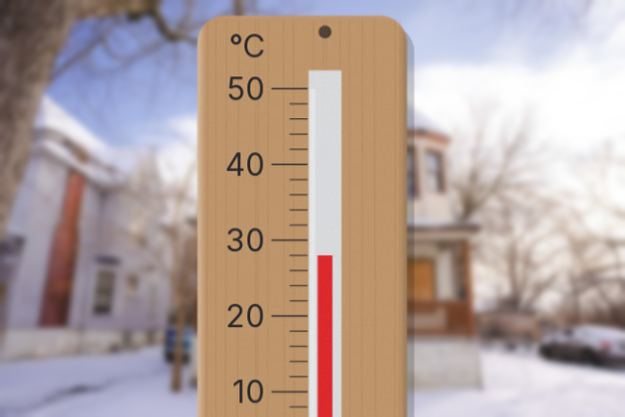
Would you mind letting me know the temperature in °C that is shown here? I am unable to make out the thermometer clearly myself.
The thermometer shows 28 °C
